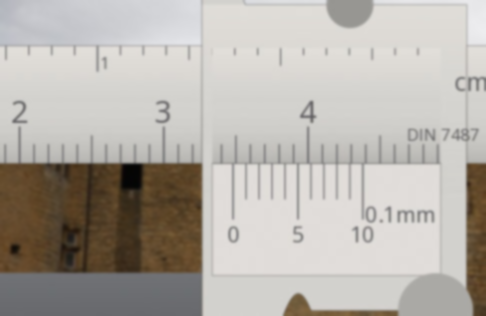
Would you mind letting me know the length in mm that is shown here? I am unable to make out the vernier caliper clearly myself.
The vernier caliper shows 34.8 mm
